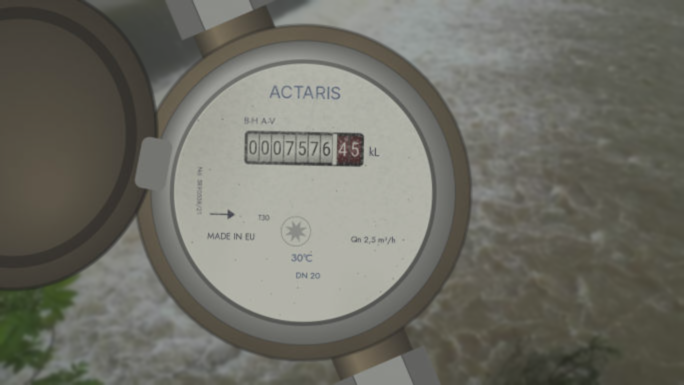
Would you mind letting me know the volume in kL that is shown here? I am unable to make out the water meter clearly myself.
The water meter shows 7576.45 kL
